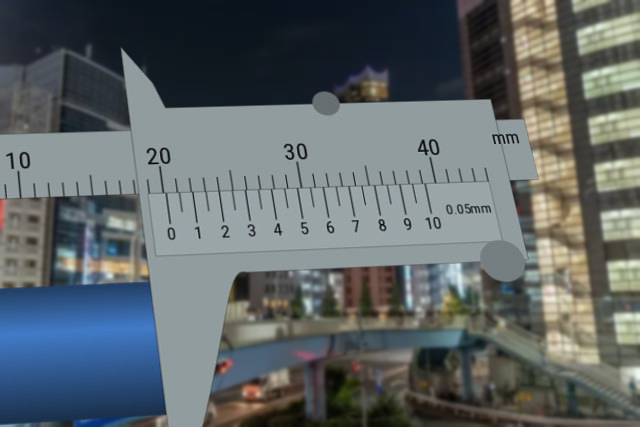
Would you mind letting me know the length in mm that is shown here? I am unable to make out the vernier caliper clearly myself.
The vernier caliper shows 20.2 mm
